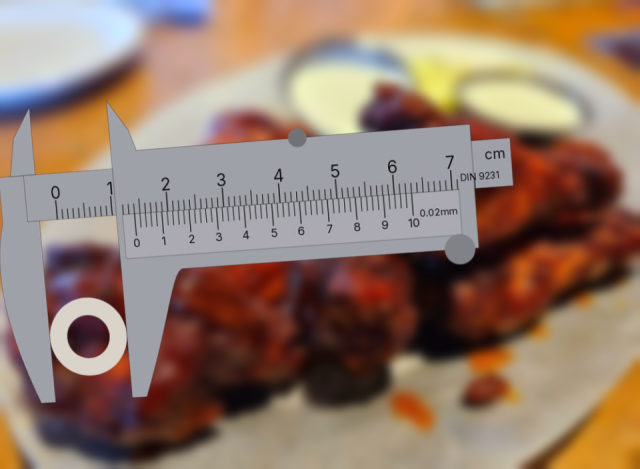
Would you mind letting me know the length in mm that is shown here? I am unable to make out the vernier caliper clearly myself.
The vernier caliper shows 14.0 mm
